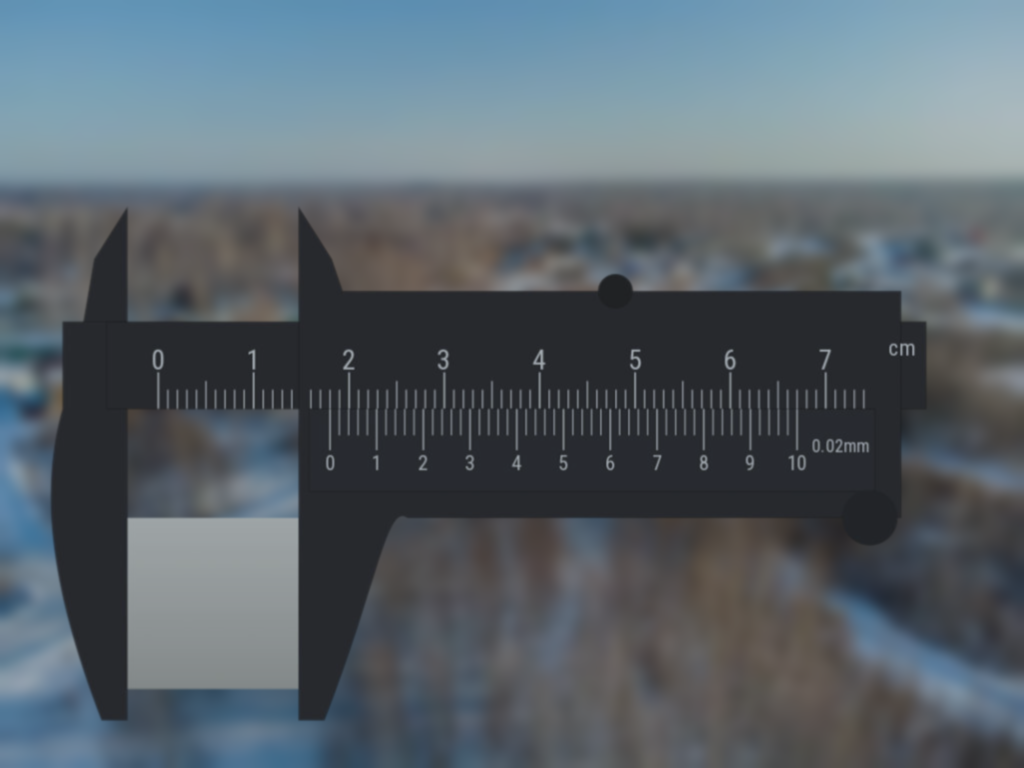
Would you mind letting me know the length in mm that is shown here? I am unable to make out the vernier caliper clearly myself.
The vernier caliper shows 18.0 mm
